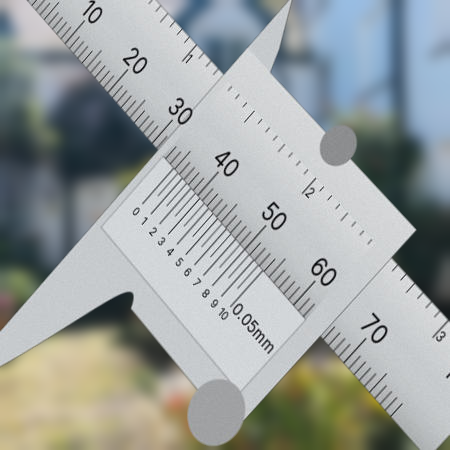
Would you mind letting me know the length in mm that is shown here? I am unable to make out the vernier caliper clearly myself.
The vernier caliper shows 34.8 mm
